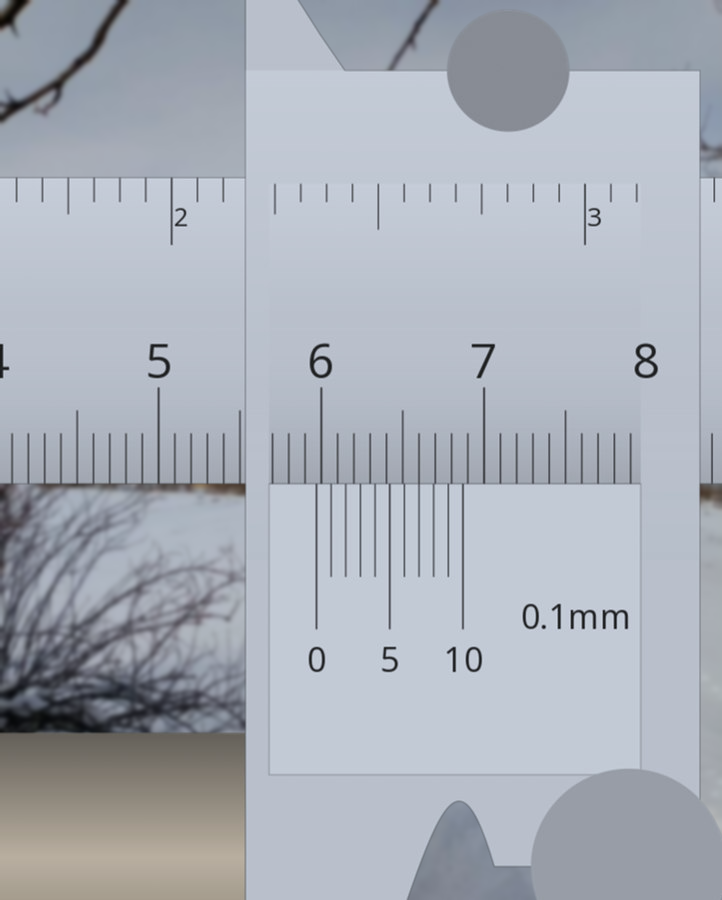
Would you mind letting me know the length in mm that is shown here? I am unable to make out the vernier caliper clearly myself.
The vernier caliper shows 59.7 mm
